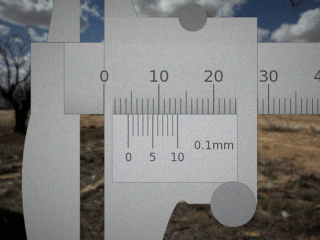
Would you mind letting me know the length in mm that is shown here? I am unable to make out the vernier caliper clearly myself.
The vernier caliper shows 4.4 mm
